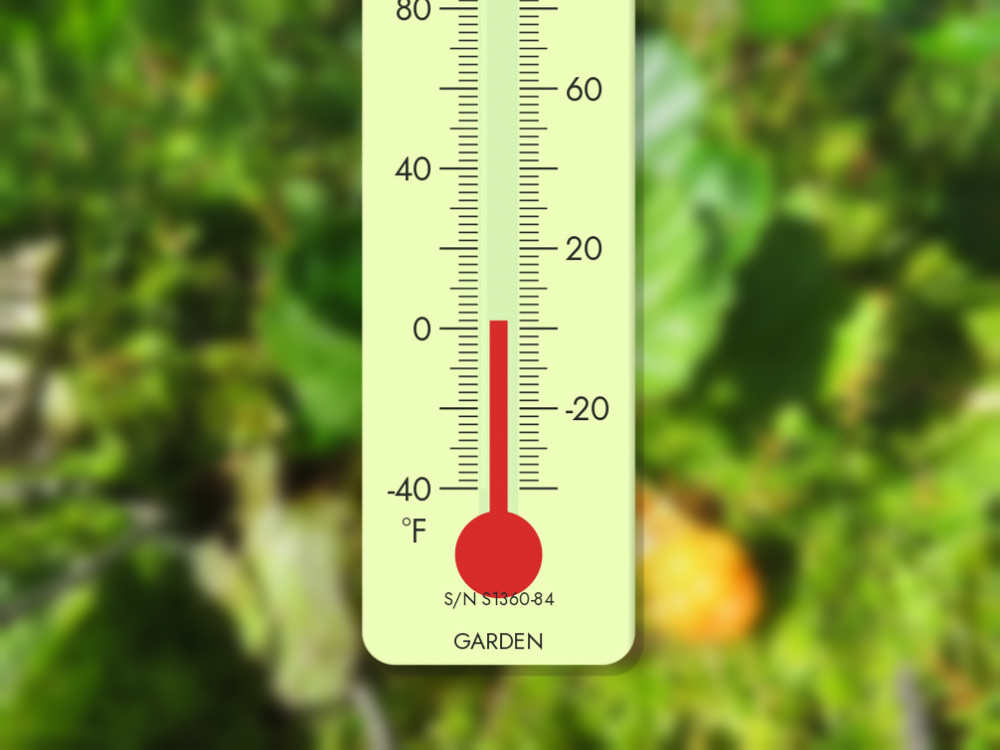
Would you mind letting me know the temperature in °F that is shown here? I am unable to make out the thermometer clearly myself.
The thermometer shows 2 °F
